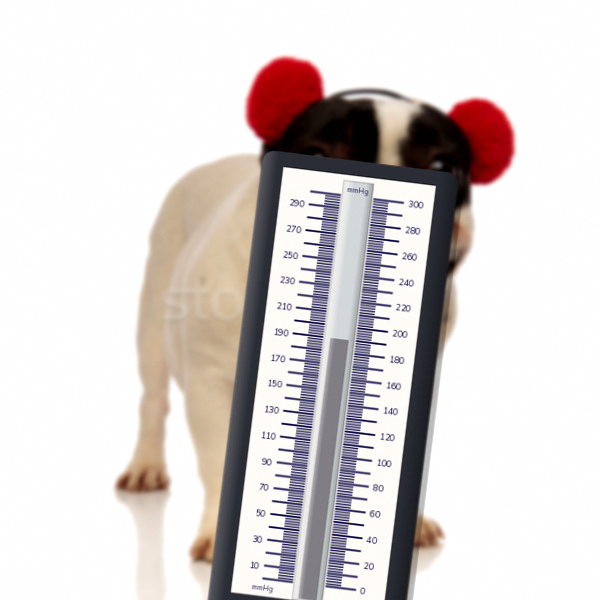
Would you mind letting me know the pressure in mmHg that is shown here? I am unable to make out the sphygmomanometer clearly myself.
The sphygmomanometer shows 190 mmHg
